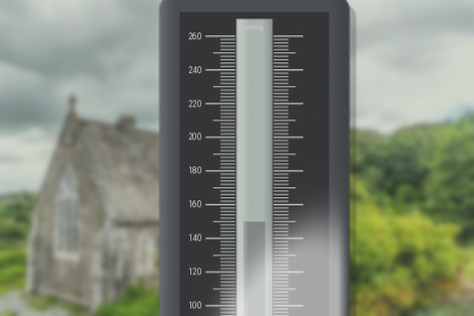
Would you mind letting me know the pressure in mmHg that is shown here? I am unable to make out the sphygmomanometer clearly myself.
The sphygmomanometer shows 150 mmHg
